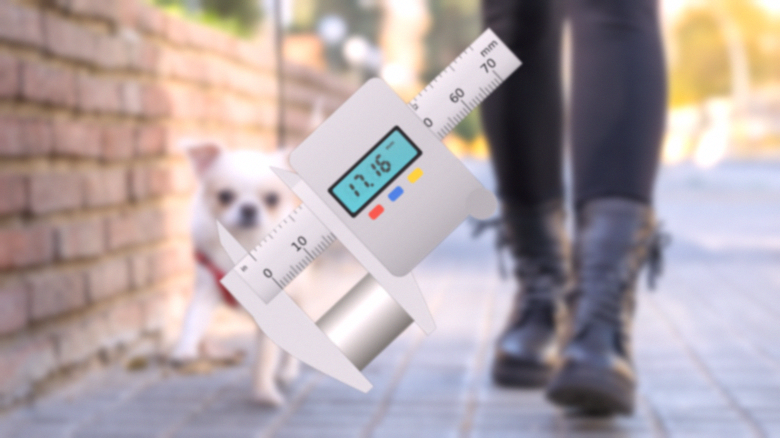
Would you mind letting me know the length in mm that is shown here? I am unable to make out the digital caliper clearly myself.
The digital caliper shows 17.16 mm
